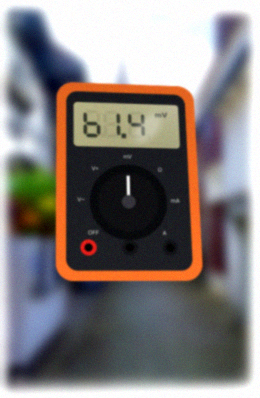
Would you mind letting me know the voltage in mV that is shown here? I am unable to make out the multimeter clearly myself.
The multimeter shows 61.4 mV
